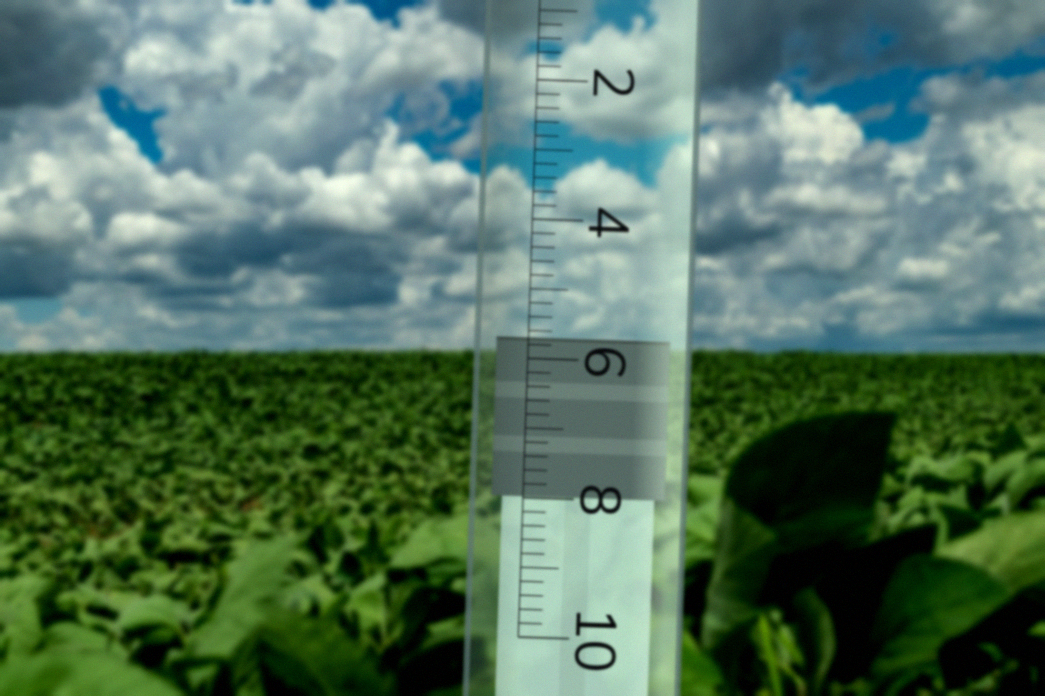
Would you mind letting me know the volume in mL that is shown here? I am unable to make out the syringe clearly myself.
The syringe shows 5.7 mL
